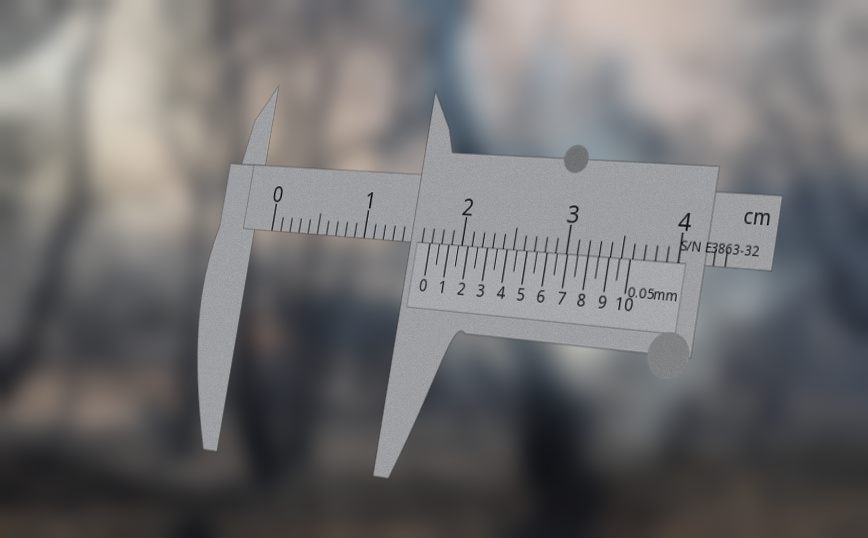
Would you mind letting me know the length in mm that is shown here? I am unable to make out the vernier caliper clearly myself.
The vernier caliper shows 16.8 mm
